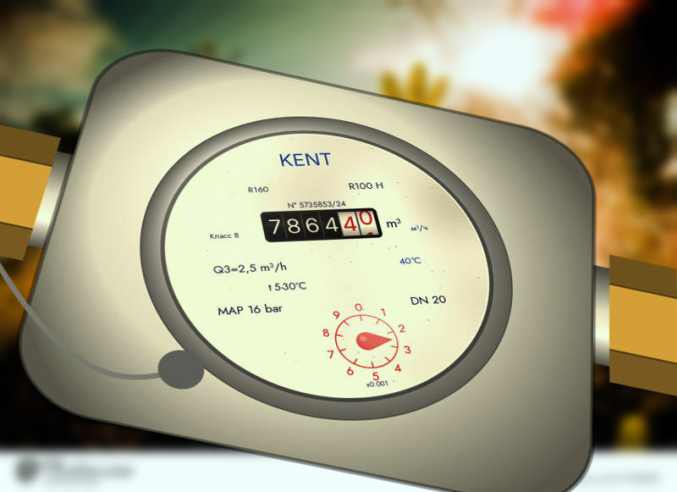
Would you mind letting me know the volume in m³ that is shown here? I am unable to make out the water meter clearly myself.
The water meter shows 7864.402 m³
